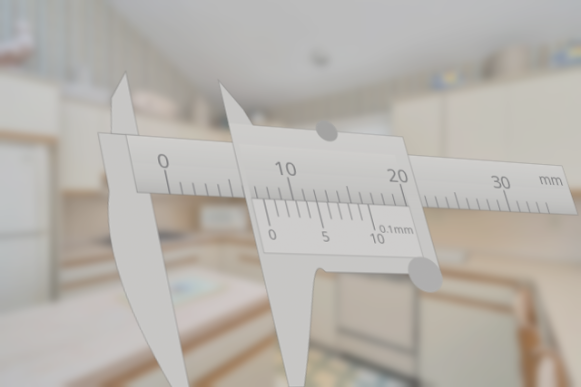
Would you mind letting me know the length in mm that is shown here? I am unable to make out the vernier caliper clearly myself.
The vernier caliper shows 7.5 mm
